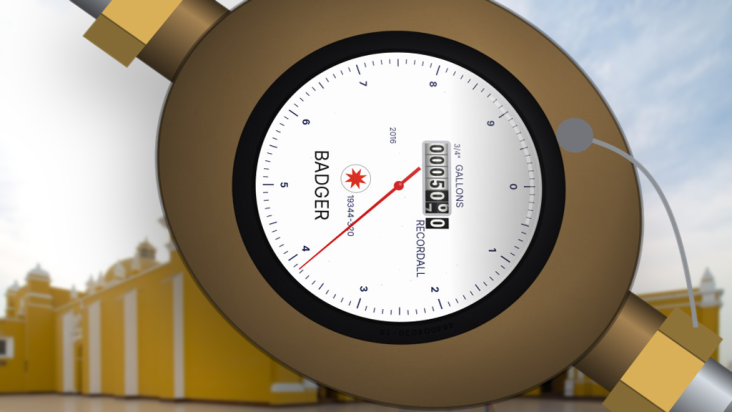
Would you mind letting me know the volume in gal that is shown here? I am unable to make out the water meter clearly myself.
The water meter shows 5063.8 gal
